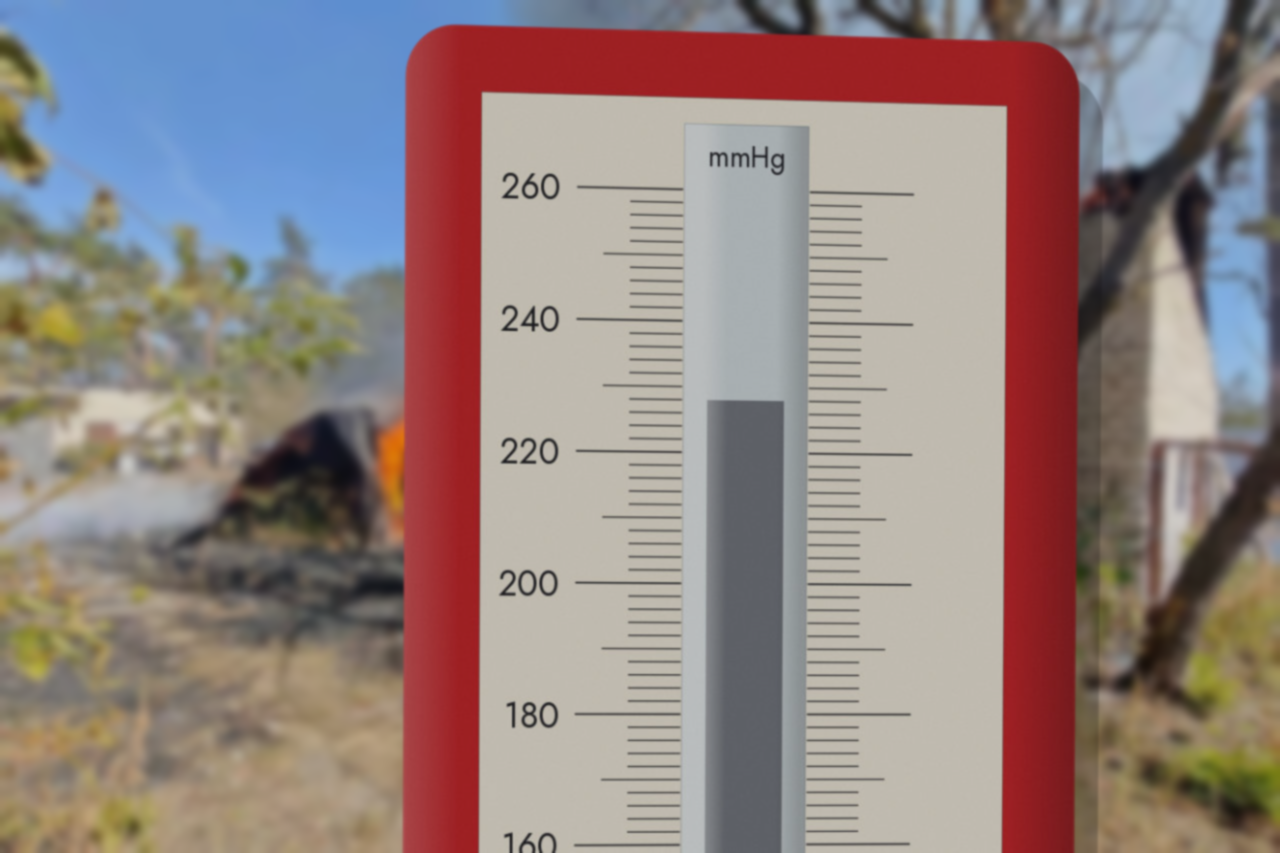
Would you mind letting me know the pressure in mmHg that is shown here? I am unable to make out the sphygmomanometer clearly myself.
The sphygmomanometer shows 228 mmHg
